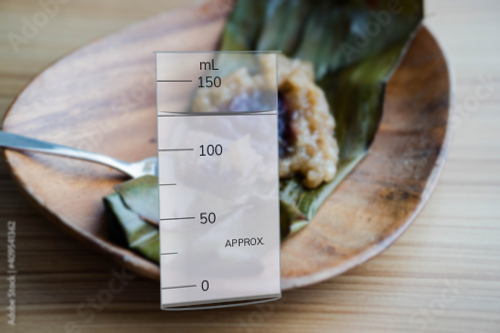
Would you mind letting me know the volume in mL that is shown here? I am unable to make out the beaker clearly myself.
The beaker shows 125 mL
